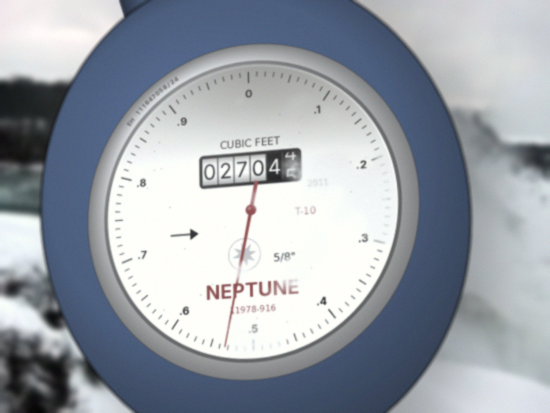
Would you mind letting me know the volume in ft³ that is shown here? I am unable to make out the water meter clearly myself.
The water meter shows 27044.53 ft³
